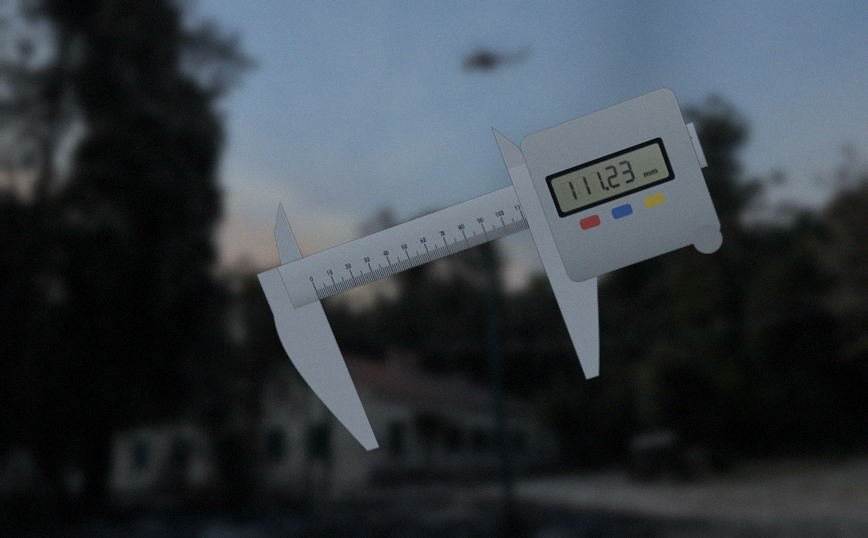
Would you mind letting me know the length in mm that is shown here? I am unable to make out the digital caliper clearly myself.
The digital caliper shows 111.23 mm
